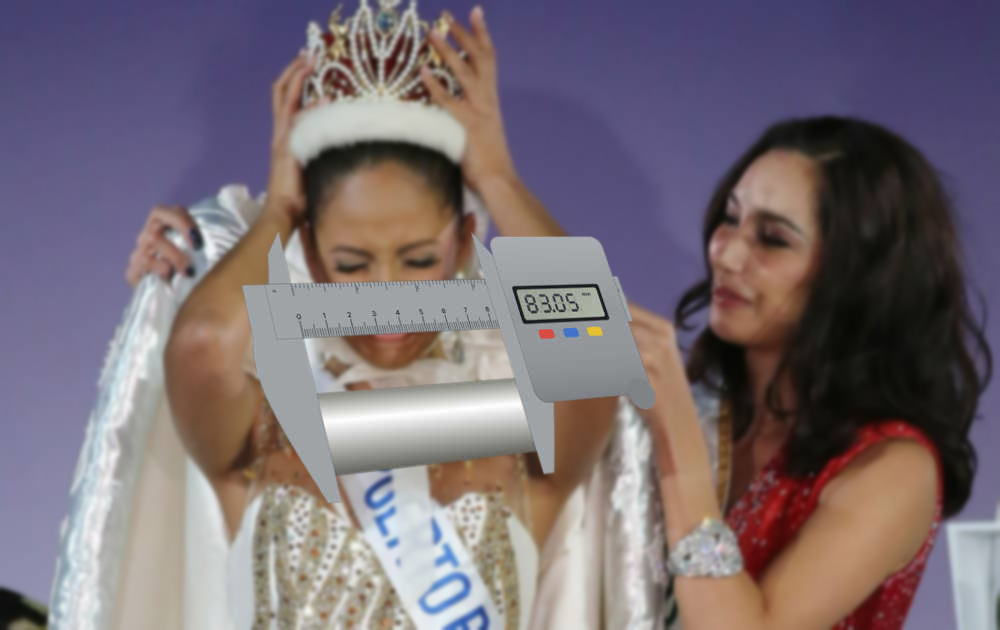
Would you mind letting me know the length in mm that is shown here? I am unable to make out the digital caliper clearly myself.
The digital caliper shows 83.05 mm
